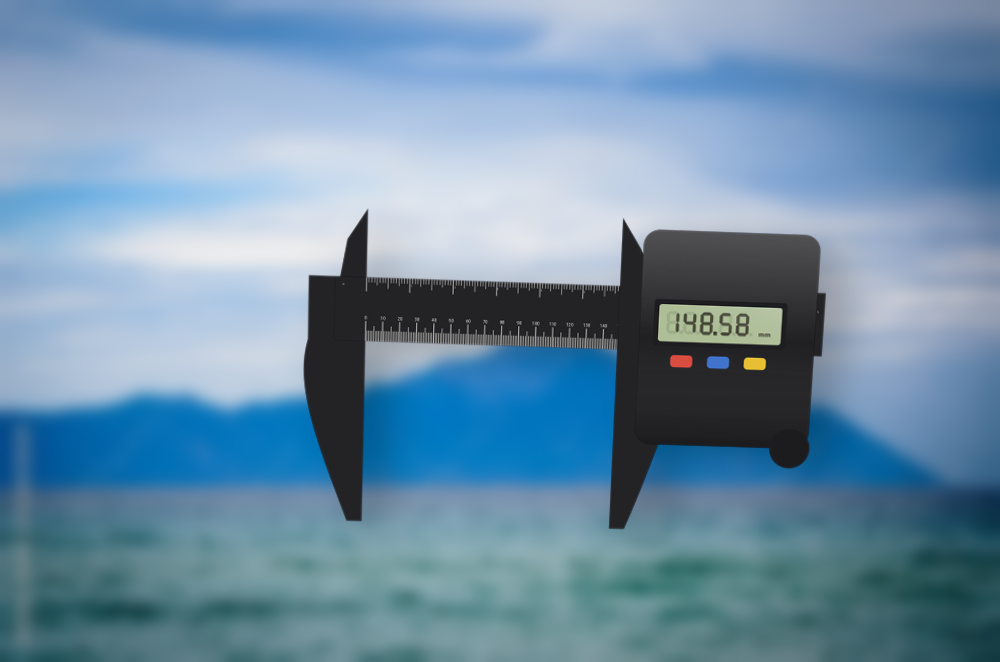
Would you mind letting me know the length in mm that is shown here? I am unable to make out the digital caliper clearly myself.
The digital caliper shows 148.58 mm
